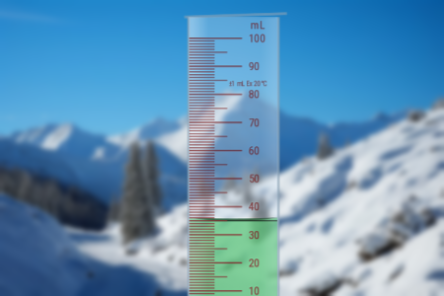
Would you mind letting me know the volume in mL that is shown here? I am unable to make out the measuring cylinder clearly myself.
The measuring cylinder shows 35 mL
